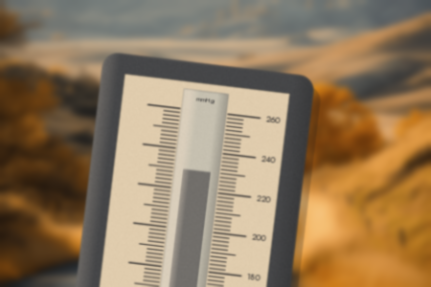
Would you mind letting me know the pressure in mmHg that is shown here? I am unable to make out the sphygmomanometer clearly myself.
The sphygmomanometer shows 230 mmHg
